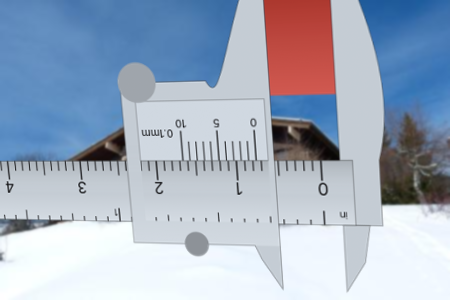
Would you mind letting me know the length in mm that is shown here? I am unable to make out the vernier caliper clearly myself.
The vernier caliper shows 7.6 mm
